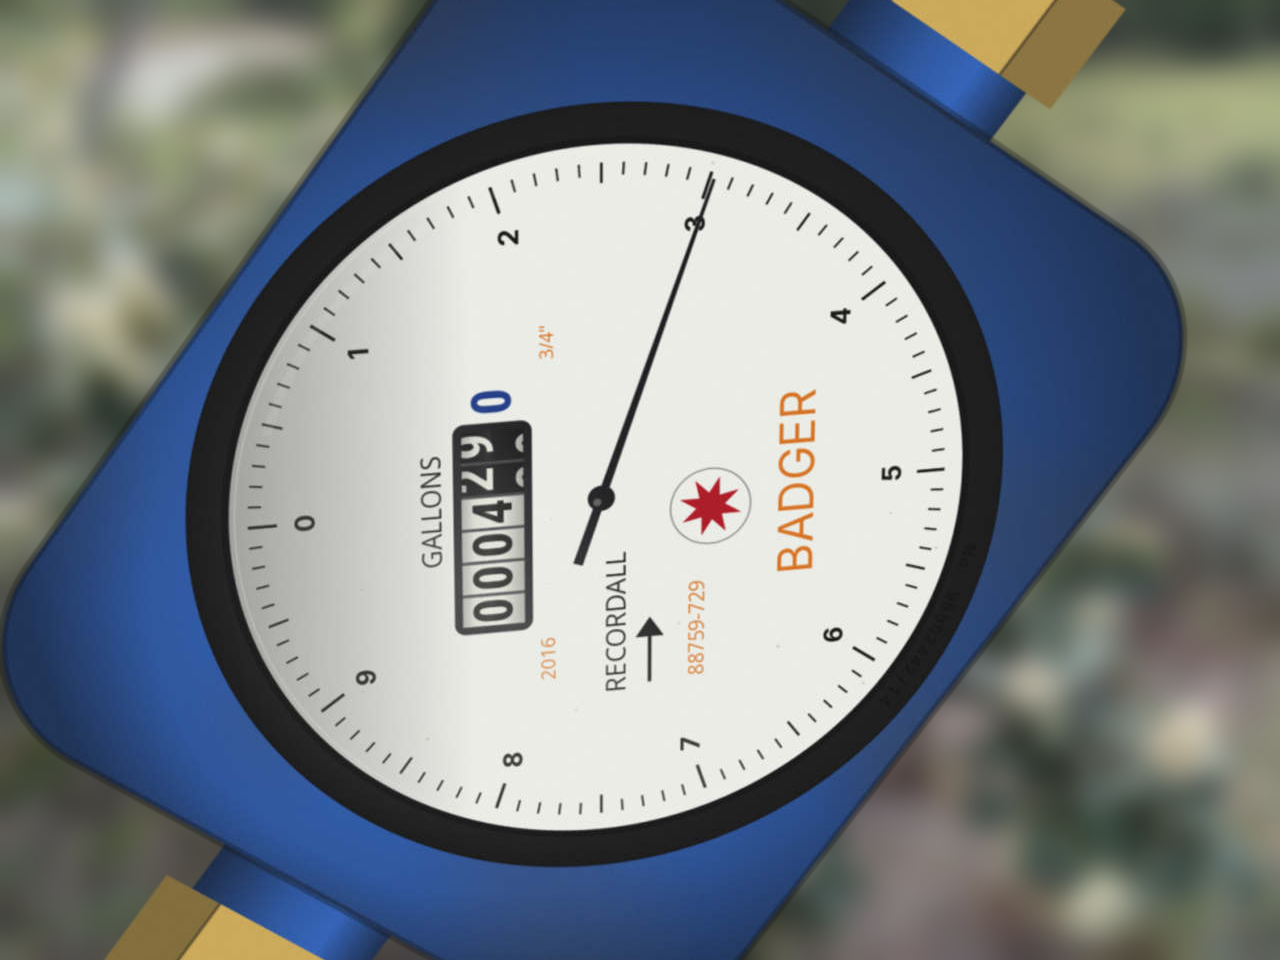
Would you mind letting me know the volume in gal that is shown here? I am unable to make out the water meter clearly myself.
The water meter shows 4293.0 gal
